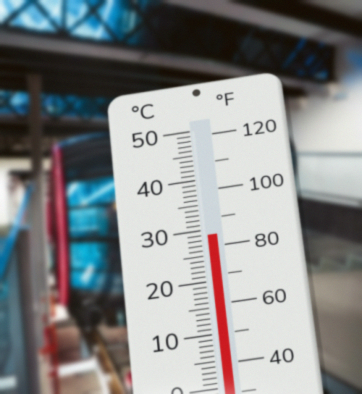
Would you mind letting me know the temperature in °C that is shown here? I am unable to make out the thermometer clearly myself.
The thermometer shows 29 °C
